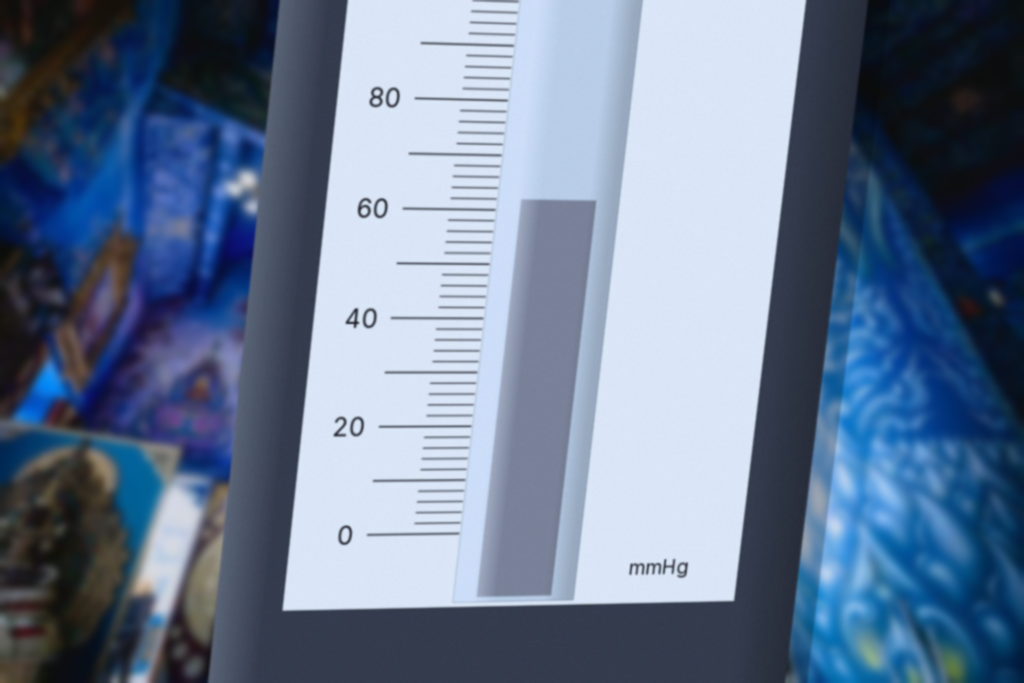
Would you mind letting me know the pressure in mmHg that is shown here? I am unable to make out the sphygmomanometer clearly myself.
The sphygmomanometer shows 62 mmHg
